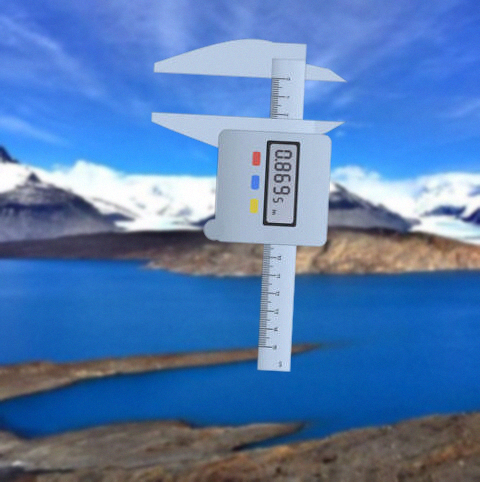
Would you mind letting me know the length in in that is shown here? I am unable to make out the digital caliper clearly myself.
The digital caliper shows 0.8695 in
